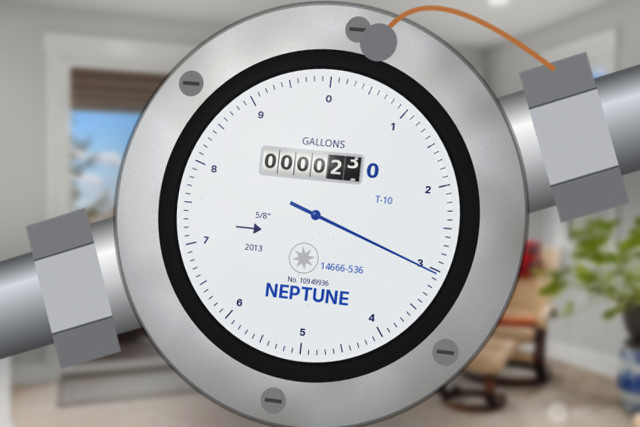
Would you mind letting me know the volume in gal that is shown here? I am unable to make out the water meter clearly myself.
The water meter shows 233.0 gal
